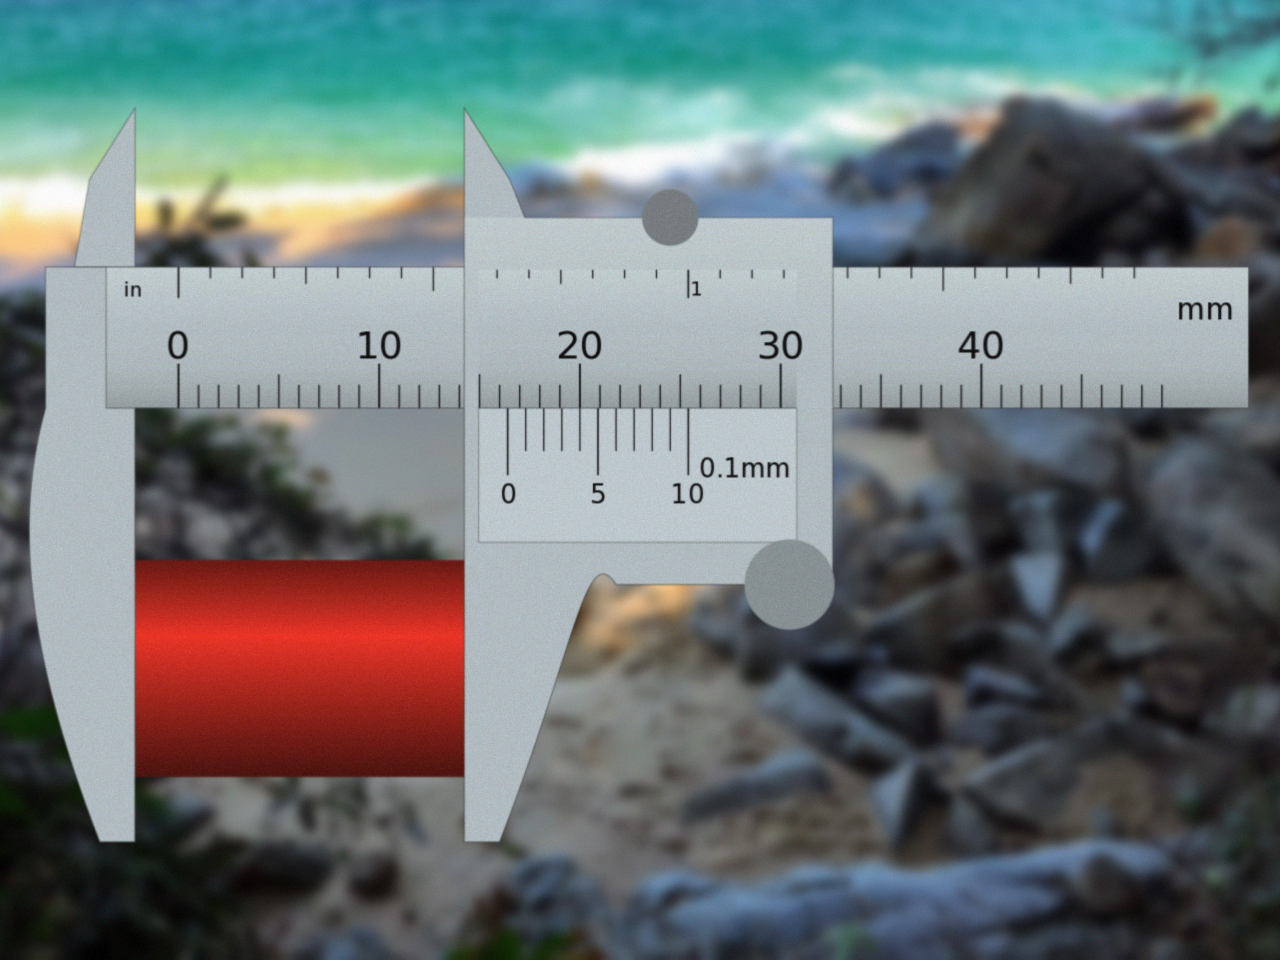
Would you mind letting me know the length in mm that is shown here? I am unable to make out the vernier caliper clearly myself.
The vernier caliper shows 16.4 mm
